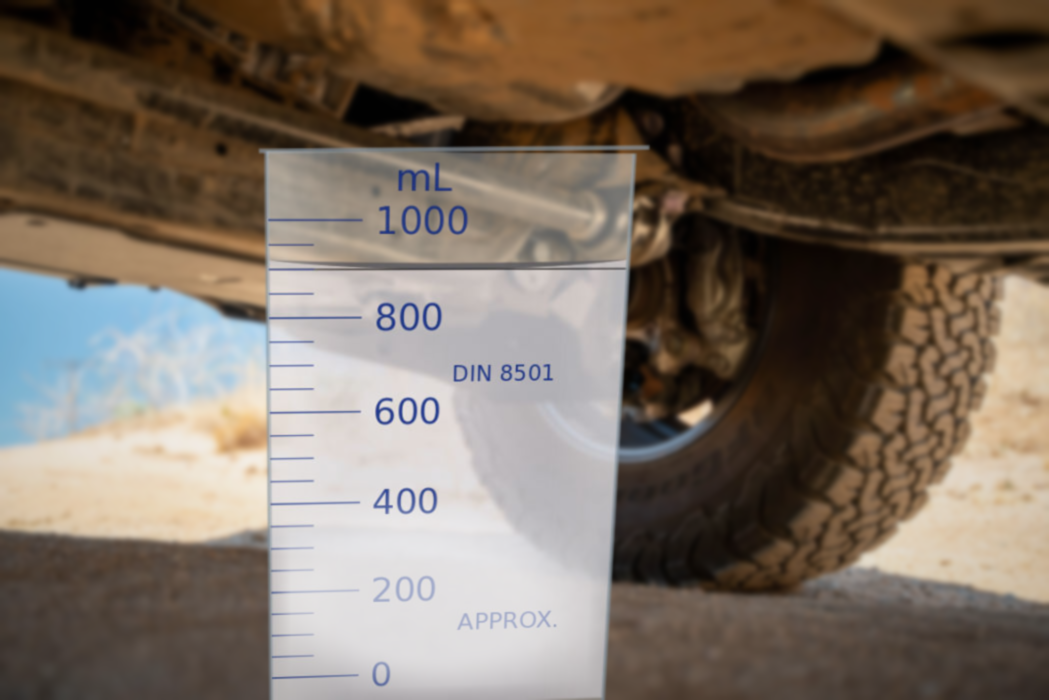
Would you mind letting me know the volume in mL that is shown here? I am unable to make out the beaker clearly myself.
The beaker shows 900 mL
